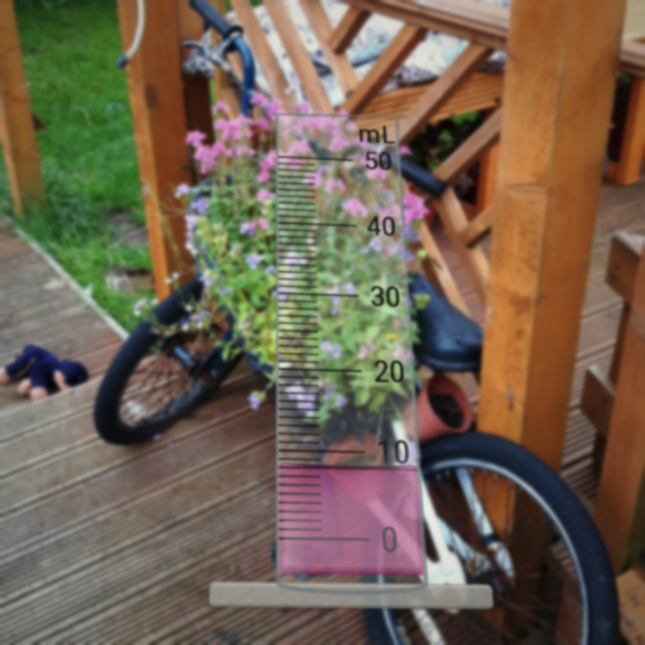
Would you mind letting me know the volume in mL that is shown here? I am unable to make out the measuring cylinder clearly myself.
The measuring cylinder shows 8 mL
